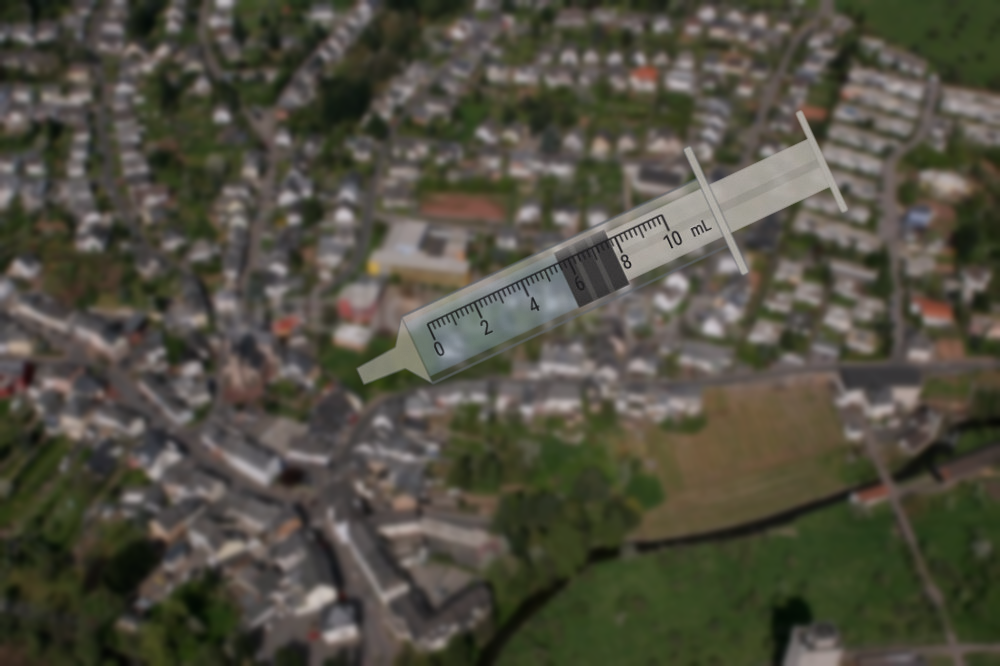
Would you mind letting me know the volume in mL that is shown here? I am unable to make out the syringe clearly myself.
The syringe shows 5.6 mL
